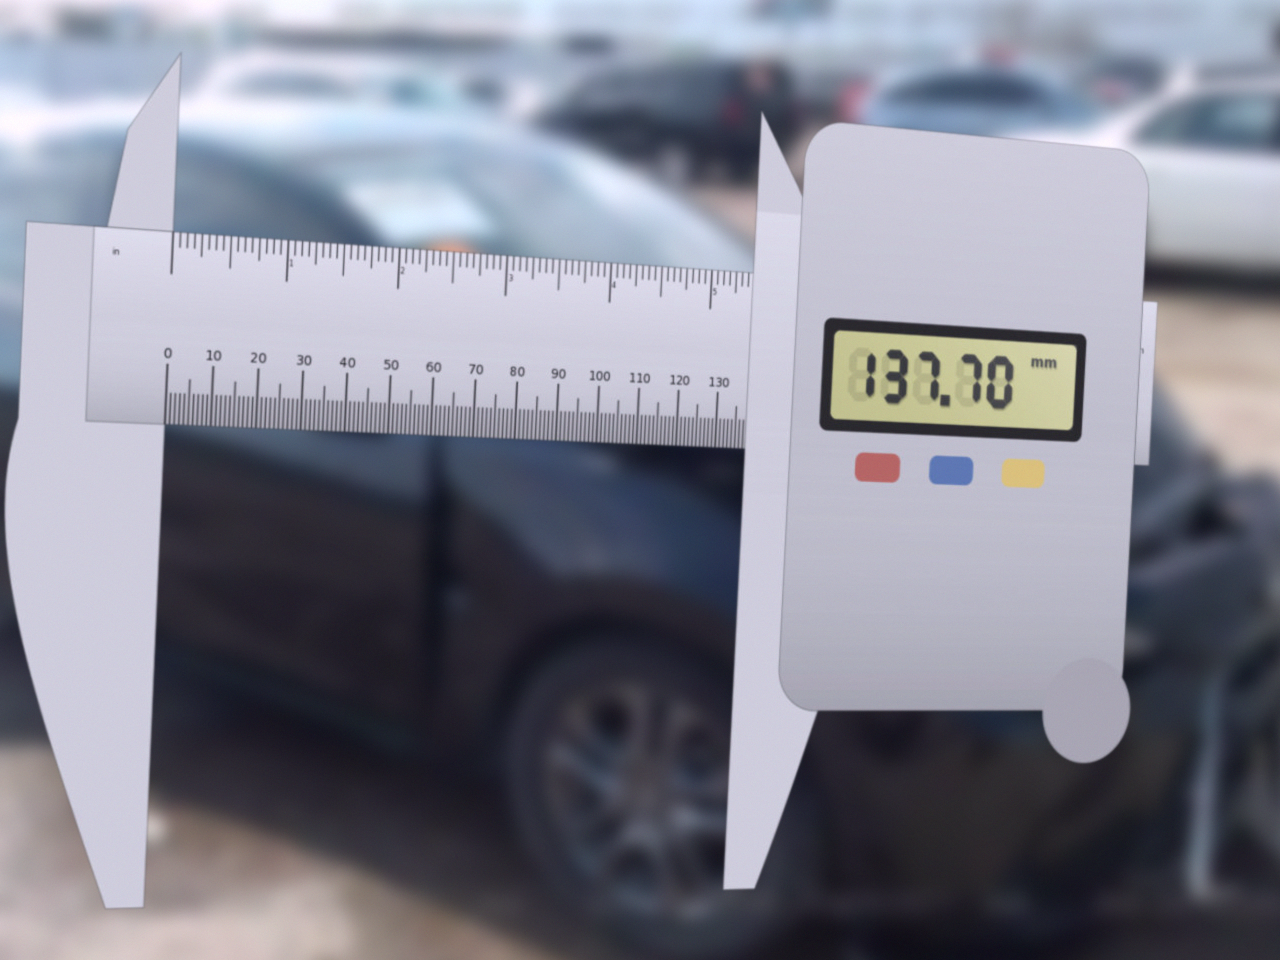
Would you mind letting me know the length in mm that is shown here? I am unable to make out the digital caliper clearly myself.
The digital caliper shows 137.70 mm
